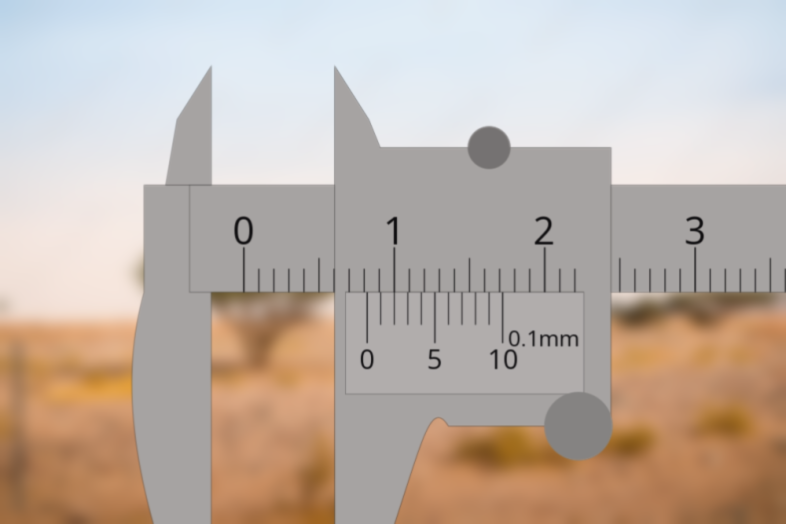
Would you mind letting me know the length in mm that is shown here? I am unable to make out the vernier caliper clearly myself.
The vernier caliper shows 8.2 mm
